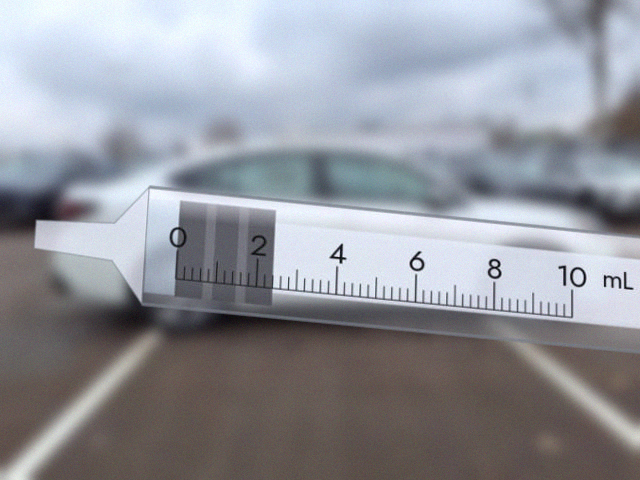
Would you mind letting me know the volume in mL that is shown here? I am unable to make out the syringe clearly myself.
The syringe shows 0 mL
